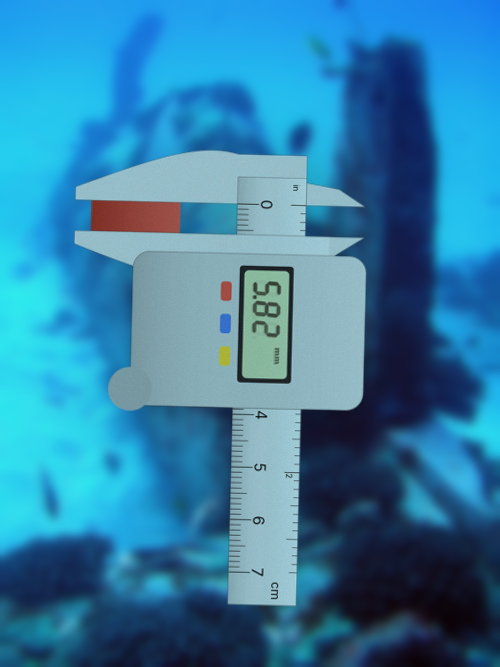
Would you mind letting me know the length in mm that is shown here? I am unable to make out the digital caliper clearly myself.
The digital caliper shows 5.82 mm
